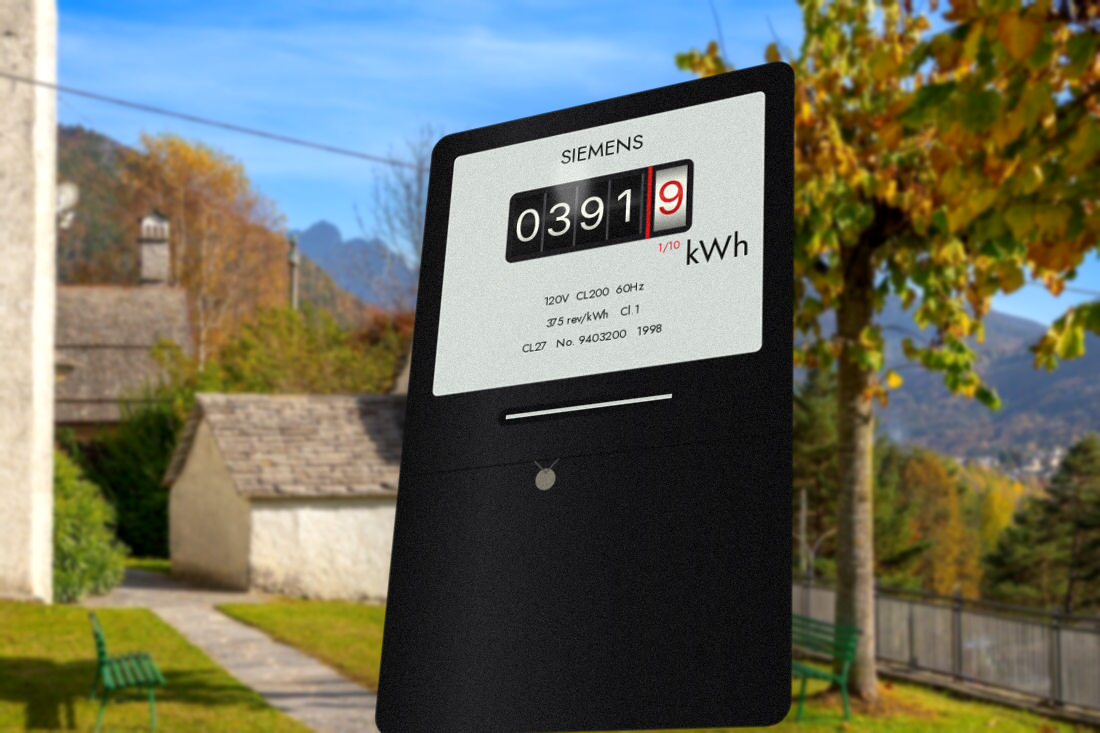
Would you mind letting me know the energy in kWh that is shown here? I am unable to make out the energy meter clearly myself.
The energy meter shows 391.9 kWh
